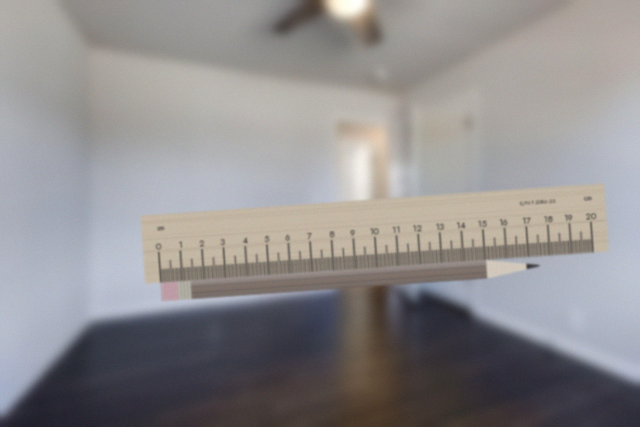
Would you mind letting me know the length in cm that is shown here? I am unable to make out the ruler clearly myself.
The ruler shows 17.5 cm
